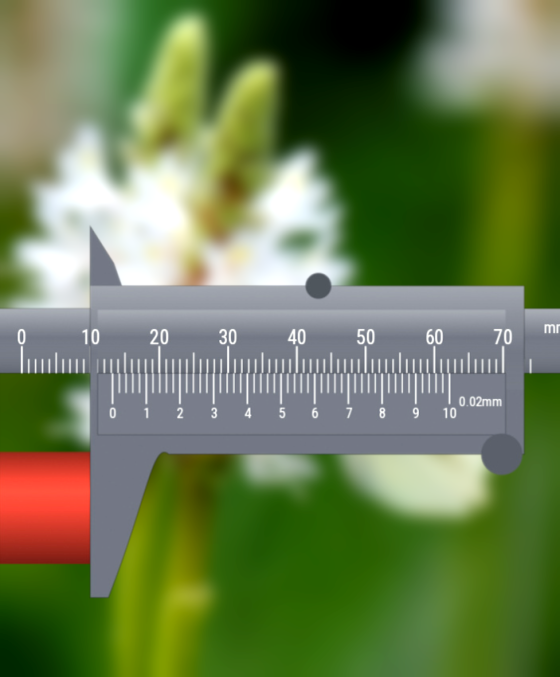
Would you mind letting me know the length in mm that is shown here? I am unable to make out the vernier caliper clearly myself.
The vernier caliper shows 13.2 mm
